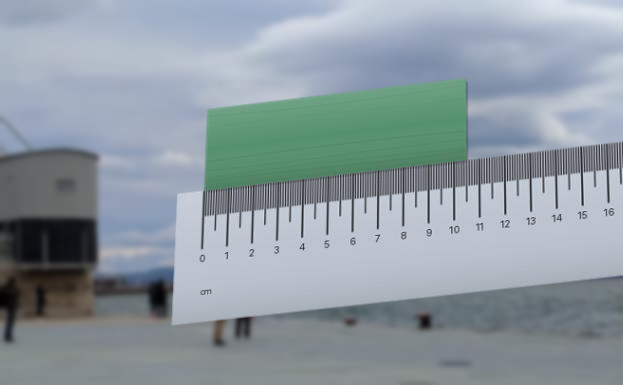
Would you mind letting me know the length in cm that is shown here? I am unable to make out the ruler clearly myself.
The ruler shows 10.5 cm
